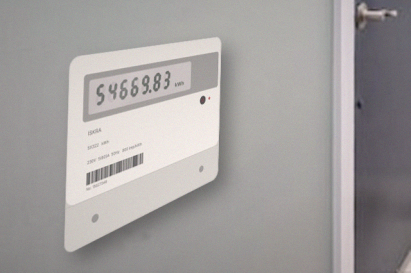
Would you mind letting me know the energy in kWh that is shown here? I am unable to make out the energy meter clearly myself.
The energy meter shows 54669.83 kWh
